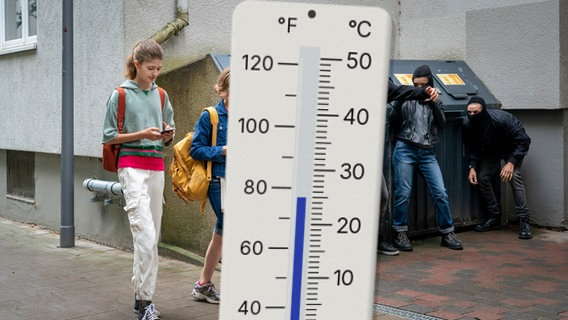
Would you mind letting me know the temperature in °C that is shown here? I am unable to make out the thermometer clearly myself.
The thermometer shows 25 °C
